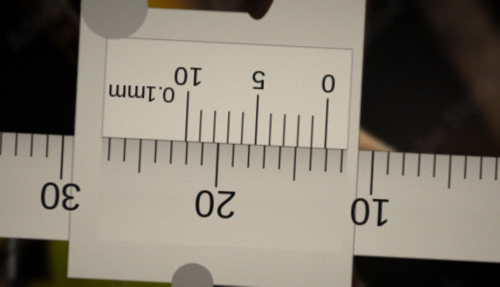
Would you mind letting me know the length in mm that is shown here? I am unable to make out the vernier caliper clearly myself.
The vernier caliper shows 13.1 mm
